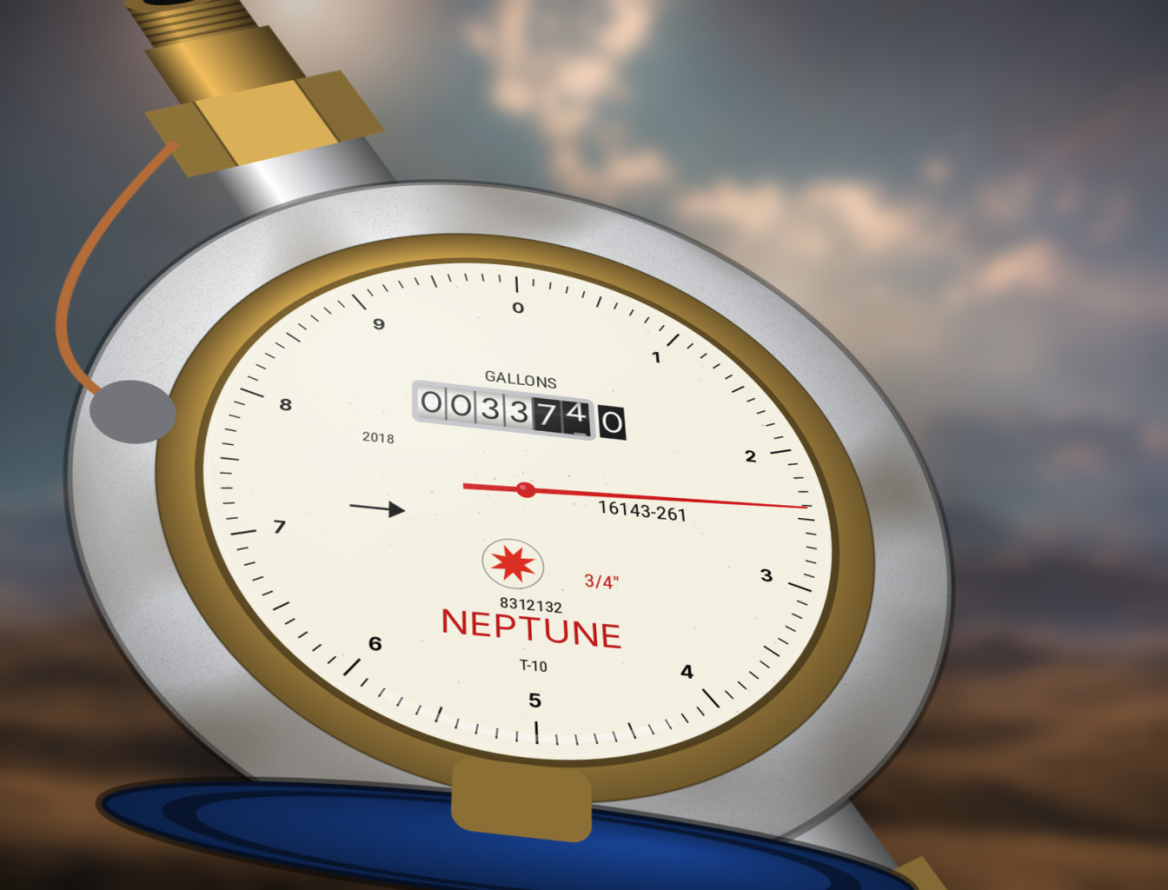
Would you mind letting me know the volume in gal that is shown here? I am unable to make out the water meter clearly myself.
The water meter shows 33742.4 gal
